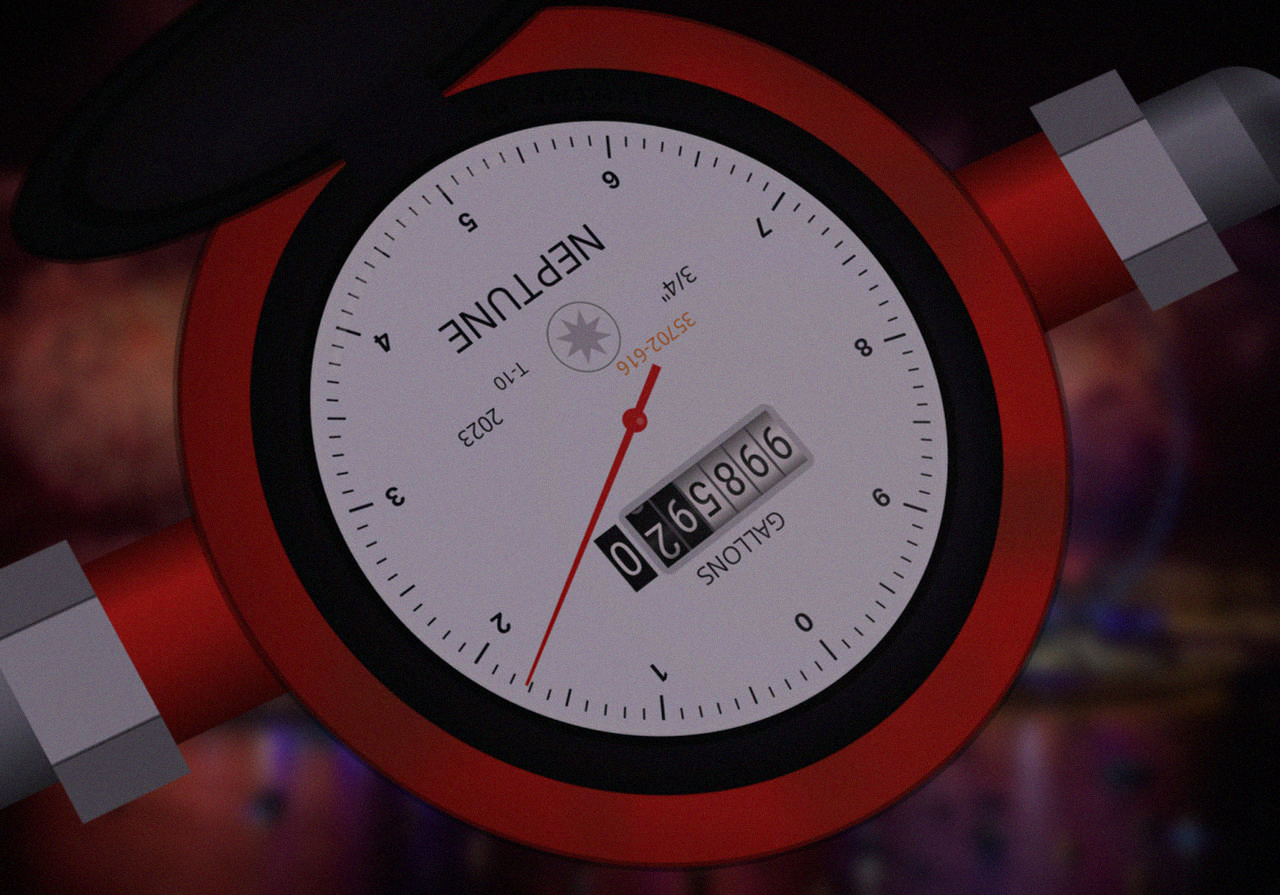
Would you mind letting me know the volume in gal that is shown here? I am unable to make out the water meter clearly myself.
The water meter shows 9985921.7 gal
